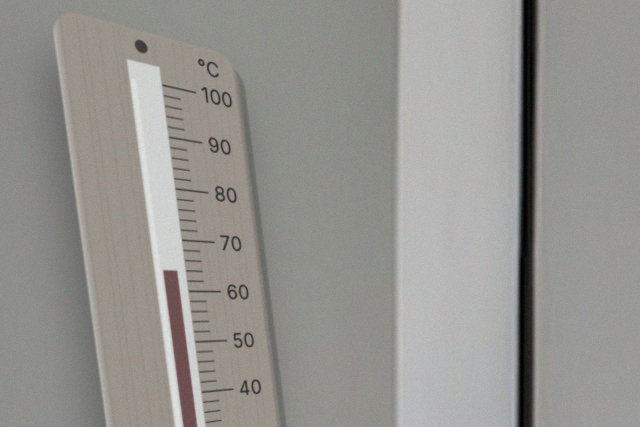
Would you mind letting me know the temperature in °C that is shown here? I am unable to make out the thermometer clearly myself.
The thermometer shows 64 °C
